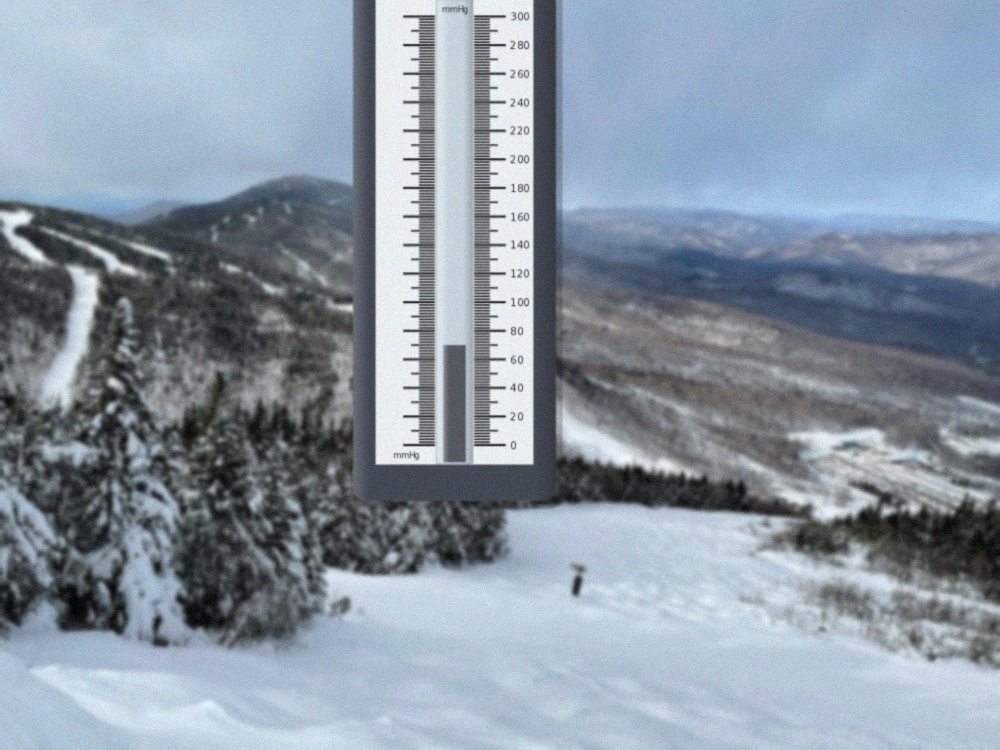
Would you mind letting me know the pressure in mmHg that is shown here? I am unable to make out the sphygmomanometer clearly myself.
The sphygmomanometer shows 70 mmHg
